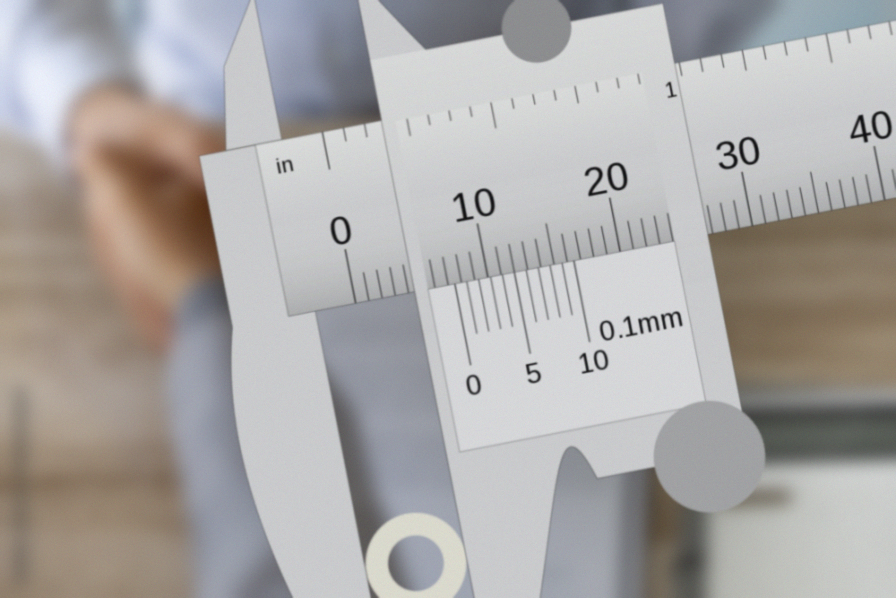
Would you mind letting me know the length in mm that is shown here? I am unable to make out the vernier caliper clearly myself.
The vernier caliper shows 7.5 mm
